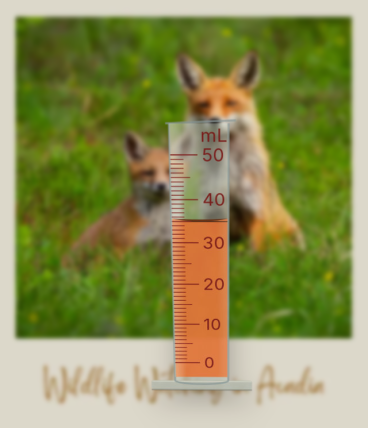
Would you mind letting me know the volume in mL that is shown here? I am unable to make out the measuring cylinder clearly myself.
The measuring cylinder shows 35 mL
